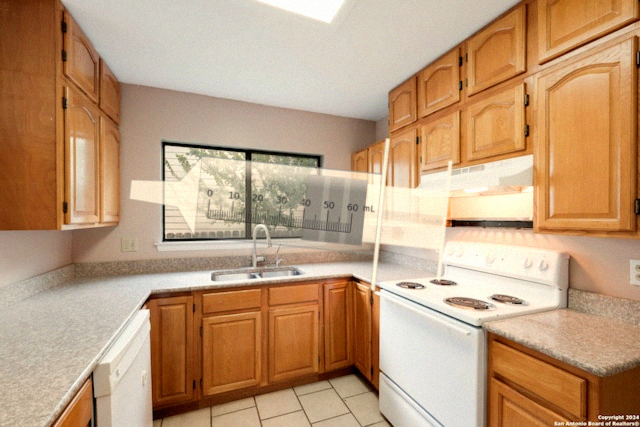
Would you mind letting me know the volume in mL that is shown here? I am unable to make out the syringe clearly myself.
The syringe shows 40 mL
